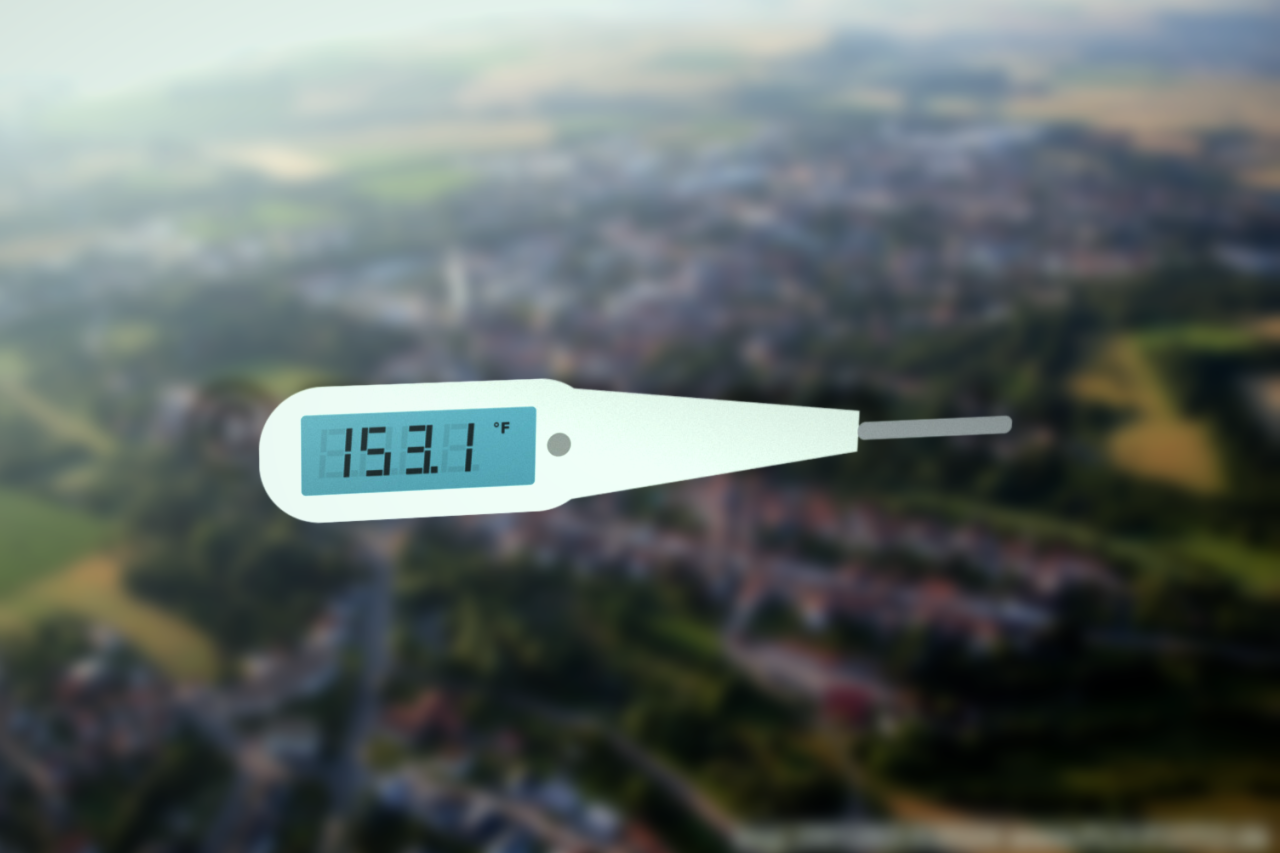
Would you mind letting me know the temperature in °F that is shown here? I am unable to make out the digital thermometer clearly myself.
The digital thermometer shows 153.1 °F
